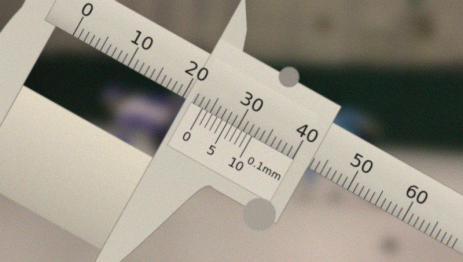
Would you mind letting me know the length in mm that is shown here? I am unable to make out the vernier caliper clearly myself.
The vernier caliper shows 23.6 mm
